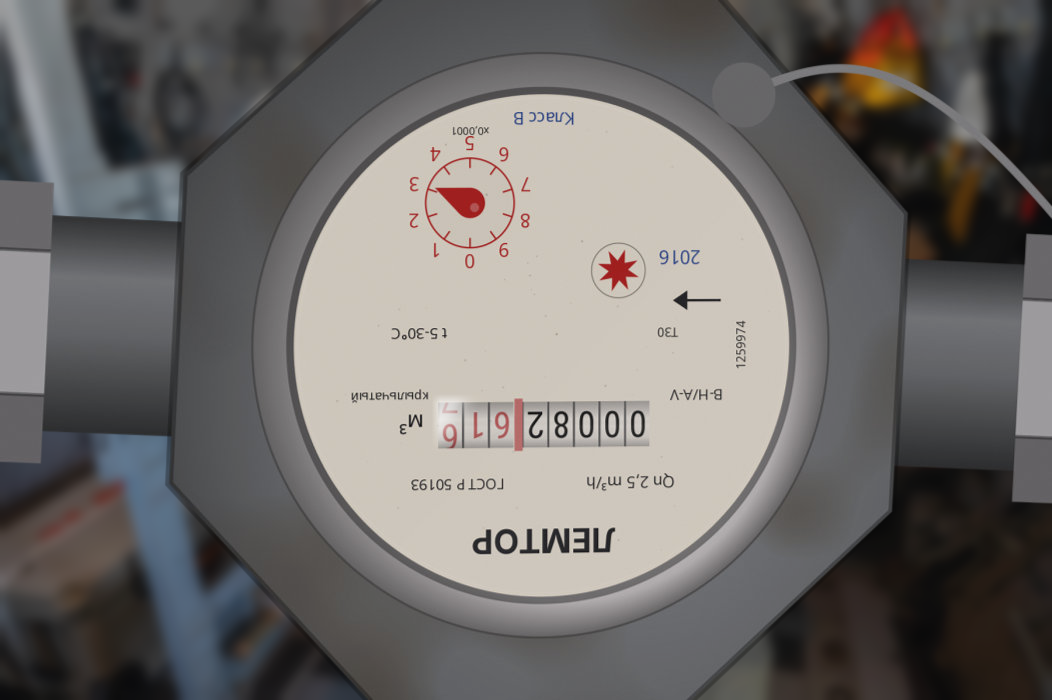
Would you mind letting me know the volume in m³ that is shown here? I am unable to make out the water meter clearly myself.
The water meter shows 82.6163 m³
